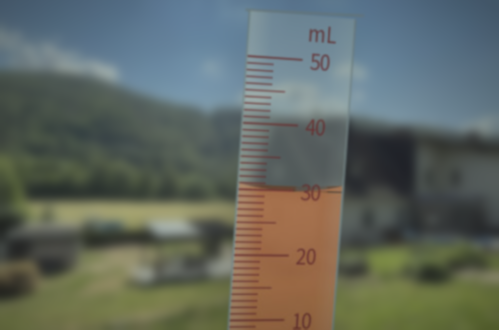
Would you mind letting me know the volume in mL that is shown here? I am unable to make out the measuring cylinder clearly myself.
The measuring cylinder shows 30 mL
